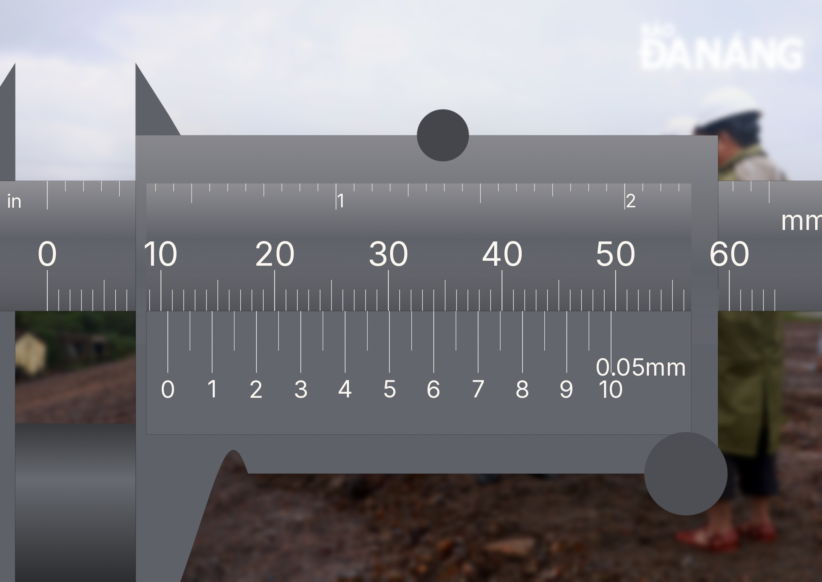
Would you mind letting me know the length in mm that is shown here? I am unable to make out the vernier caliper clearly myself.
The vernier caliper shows 10.6 mm
